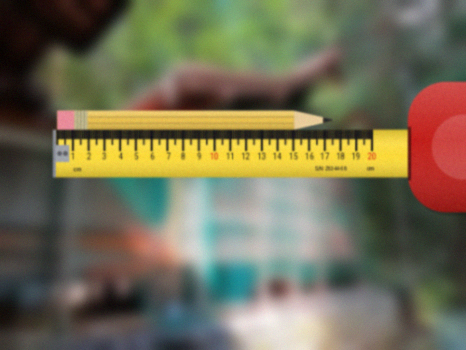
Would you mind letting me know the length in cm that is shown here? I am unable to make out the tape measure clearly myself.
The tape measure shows 17.5 cm
